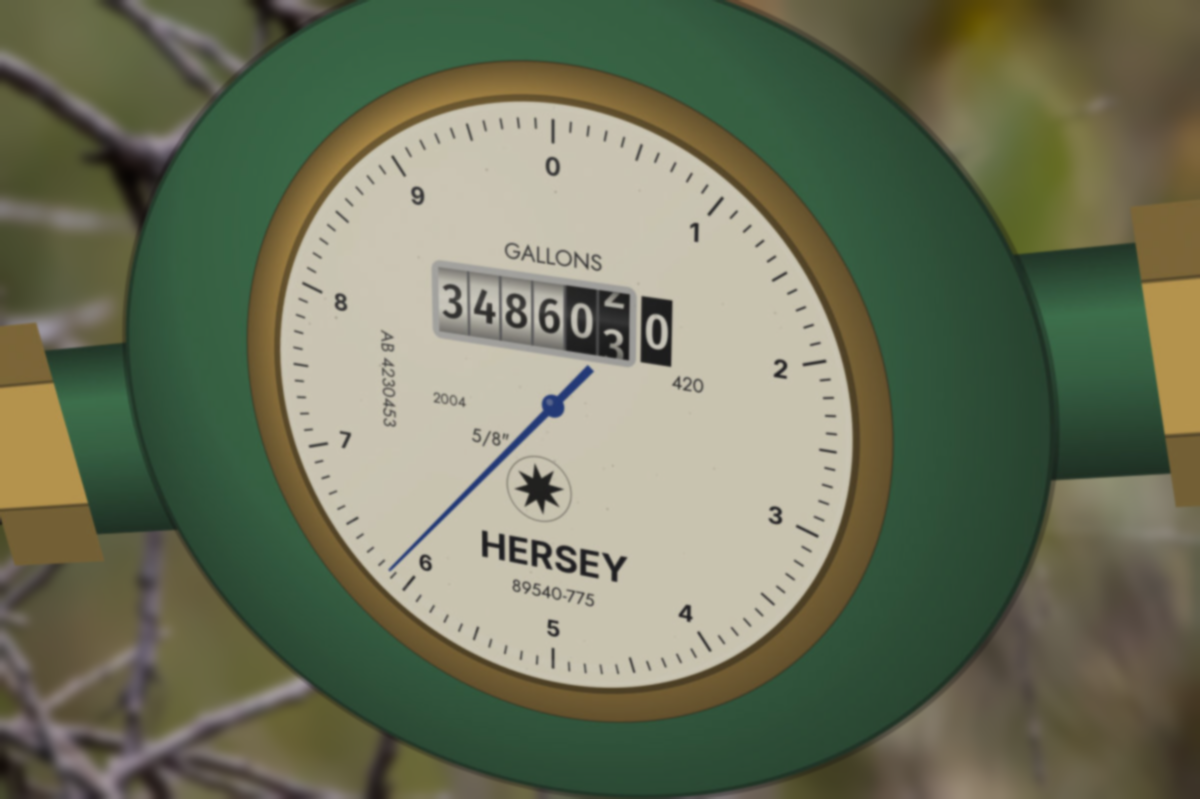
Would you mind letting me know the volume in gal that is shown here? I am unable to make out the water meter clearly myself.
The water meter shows 3486026.1 gal
